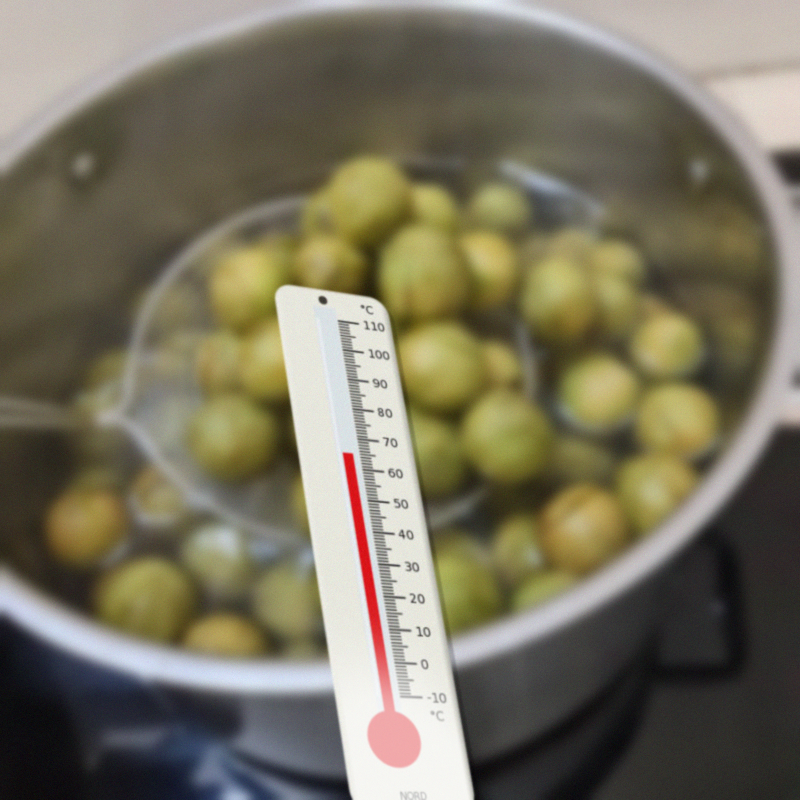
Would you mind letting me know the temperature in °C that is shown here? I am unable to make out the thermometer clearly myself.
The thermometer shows 65 °C
